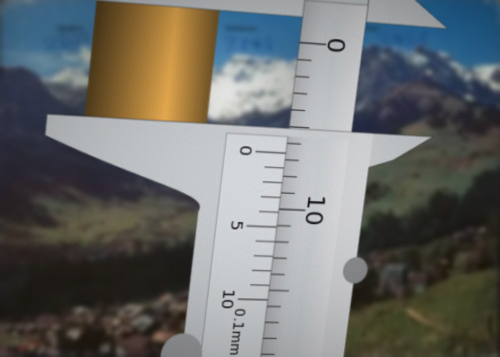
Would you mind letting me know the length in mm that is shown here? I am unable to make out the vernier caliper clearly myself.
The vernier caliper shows 6.6 mm
